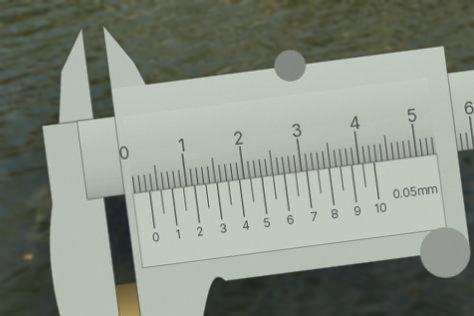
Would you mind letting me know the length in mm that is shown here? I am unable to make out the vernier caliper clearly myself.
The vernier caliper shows 3.6 mm
